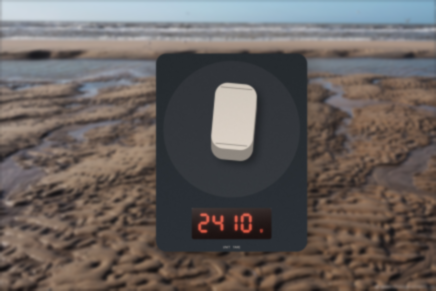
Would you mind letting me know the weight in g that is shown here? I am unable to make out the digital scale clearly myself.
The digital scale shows 2410 g
